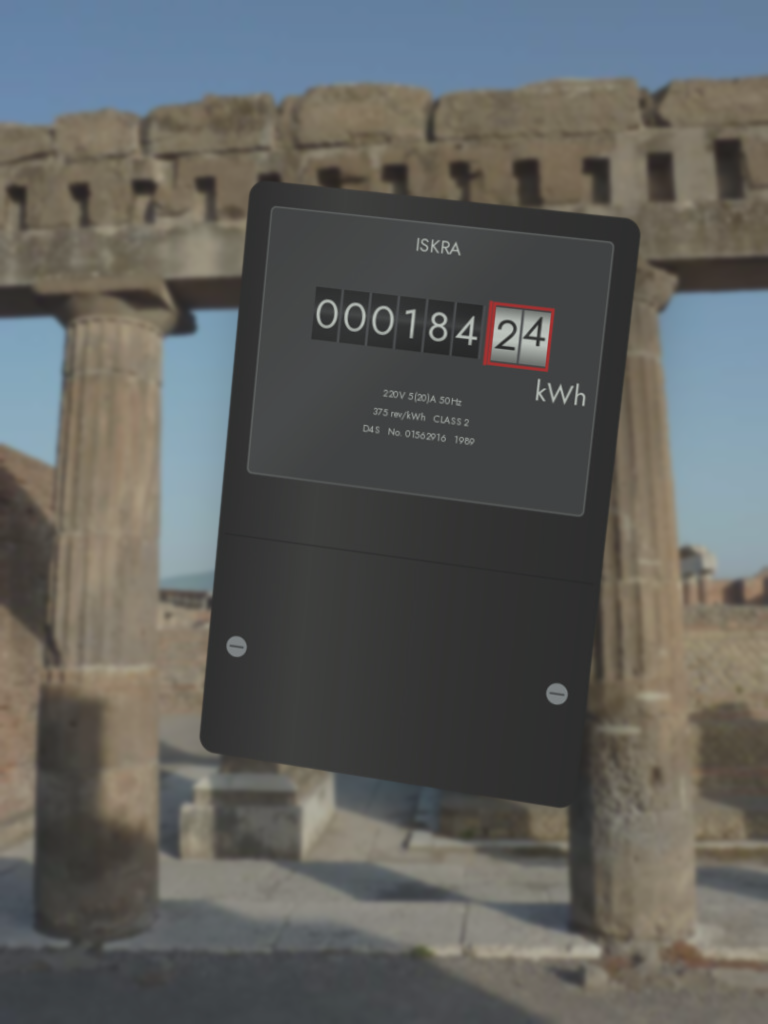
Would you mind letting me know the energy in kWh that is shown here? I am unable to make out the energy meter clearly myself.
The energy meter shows 184.24 kWh
